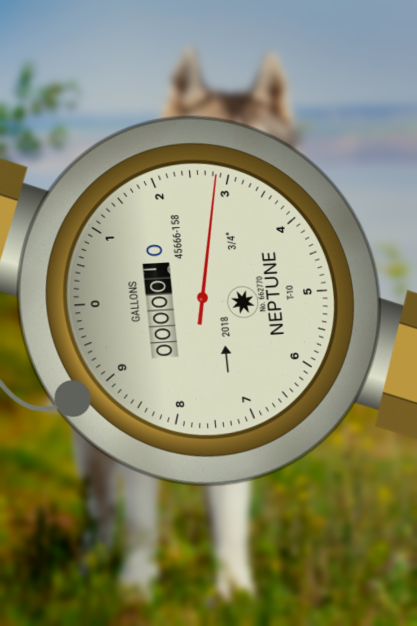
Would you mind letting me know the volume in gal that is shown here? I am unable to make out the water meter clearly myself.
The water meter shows 12.8 gal
